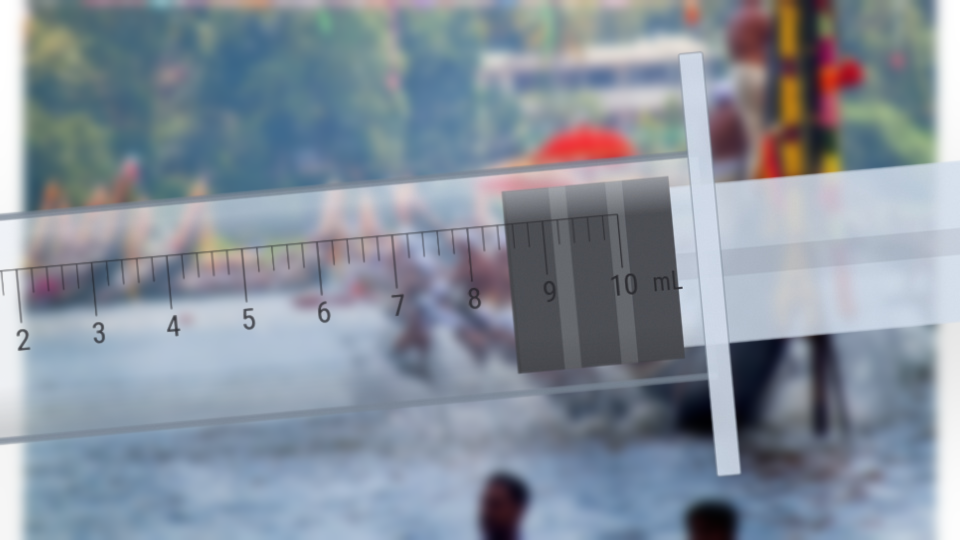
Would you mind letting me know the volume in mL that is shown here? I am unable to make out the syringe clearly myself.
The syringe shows 8.5 mL
